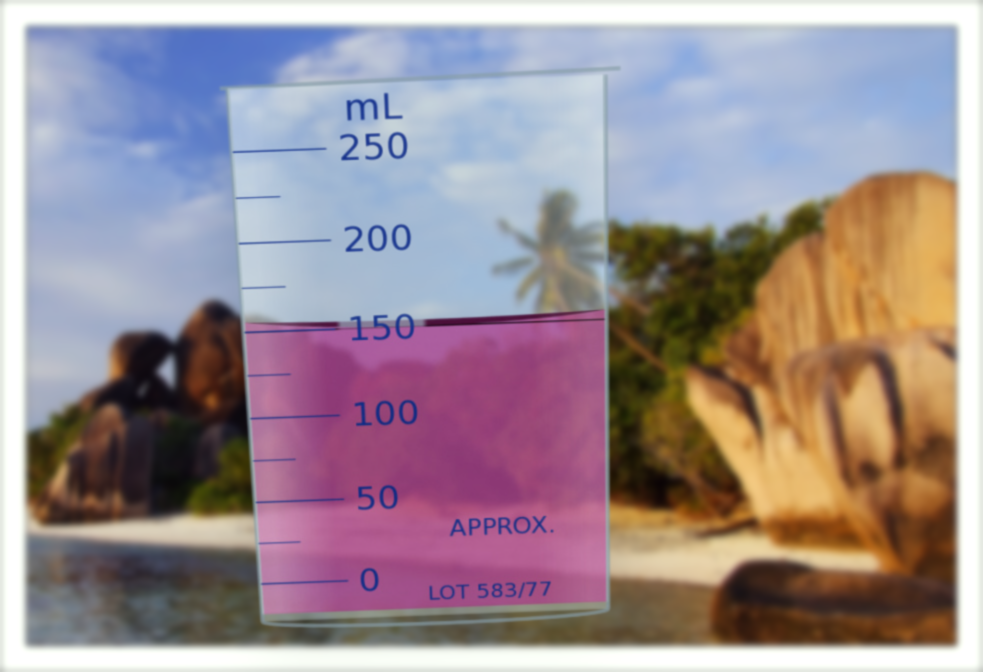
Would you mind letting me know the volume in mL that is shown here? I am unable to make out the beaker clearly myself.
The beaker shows 150 mL
